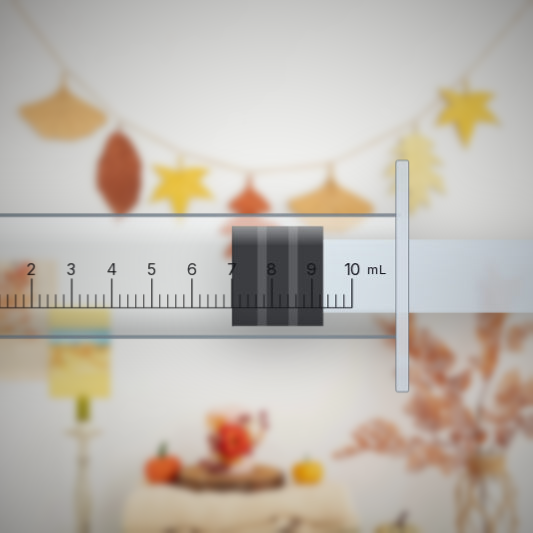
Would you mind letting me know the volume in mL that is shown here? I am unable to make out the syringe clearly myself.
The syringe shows 7 mL
